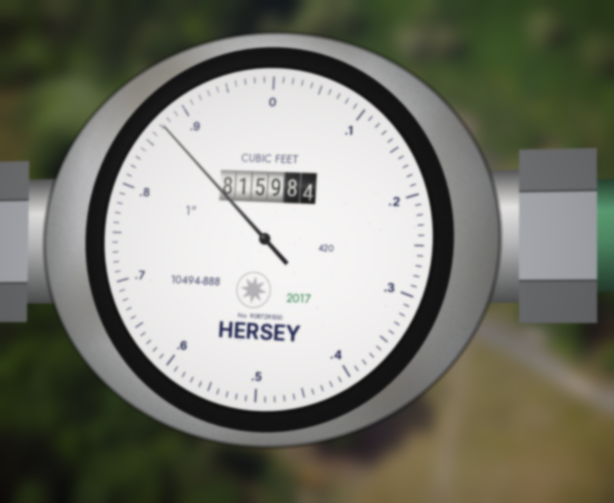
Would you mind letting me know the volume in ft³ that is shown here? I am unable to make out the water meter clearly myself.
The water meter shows 815983.87 ft³
